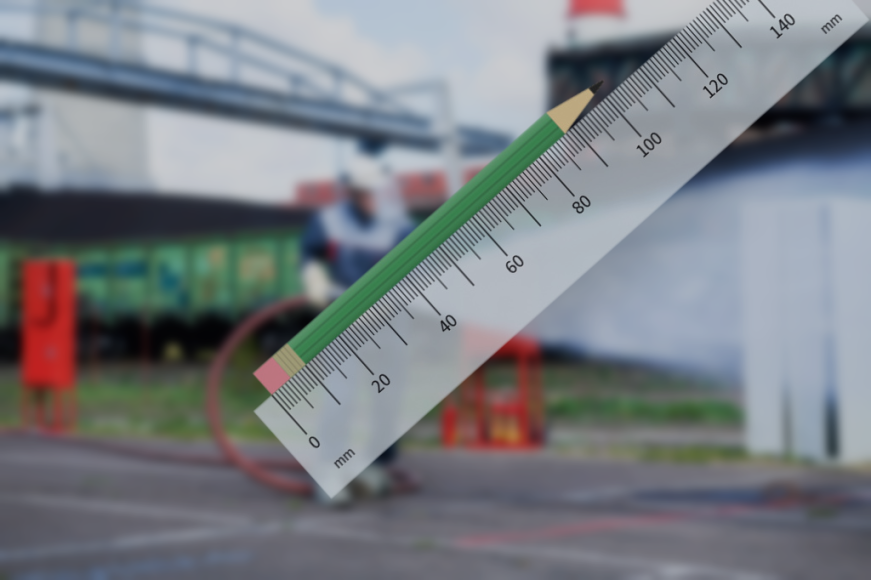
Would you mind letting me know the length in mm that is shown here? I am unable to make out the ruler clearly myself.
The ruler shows 102 mm
